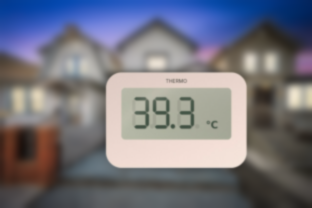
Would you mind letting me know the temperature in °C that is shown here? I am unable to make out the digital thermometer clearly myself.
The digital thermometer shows 39.3 °C
